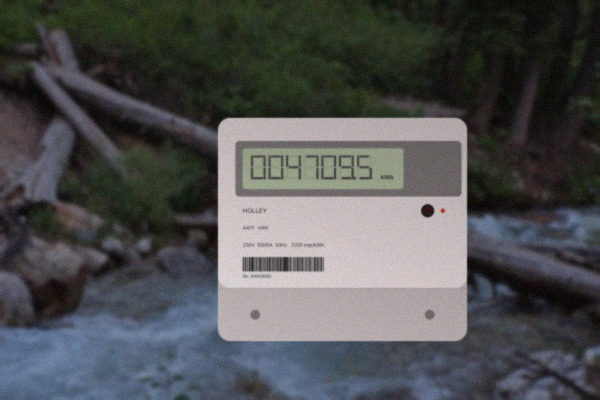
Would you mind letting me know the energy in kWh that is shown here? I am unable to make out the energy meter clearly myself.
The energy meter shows 4709.5 kWh
